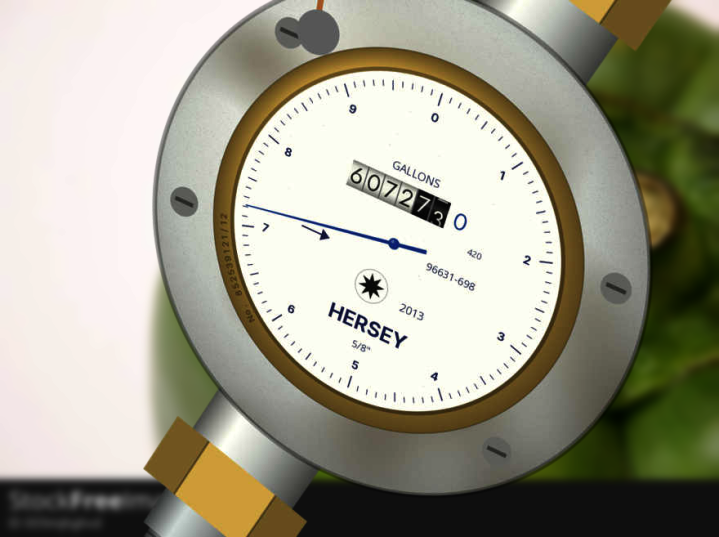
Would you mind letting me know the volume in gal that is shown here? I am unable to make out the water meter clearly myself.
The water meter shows 6072727.2 gal
